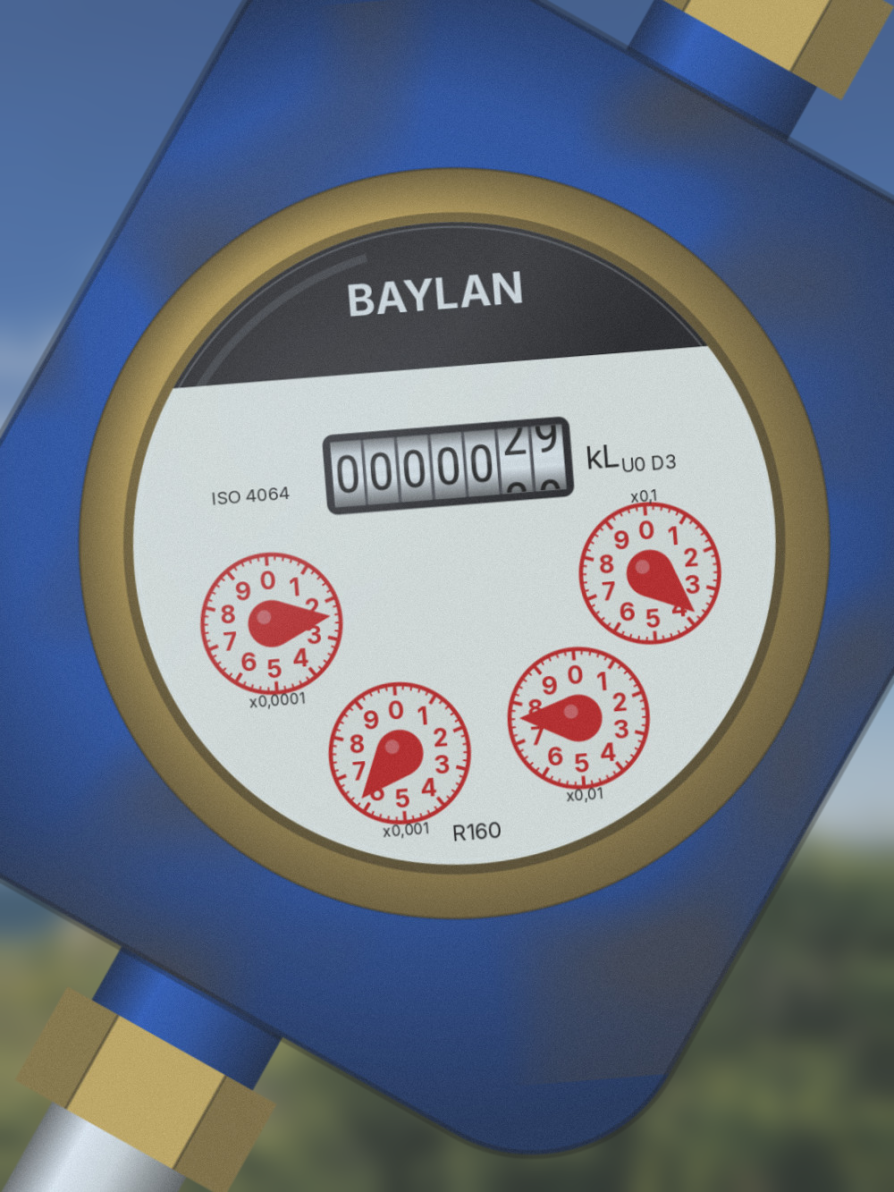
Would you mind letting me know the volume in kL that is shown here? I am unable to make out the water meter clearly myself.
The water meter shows 29.3762 kL
